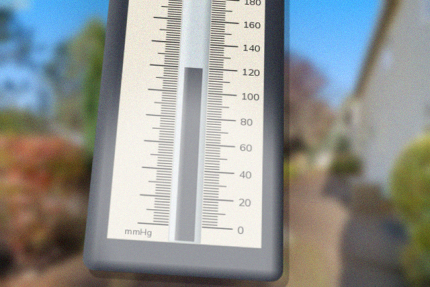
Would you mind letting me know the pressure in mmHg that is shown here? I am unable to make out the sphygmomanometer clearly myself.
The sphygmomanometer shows 120 mmHg
